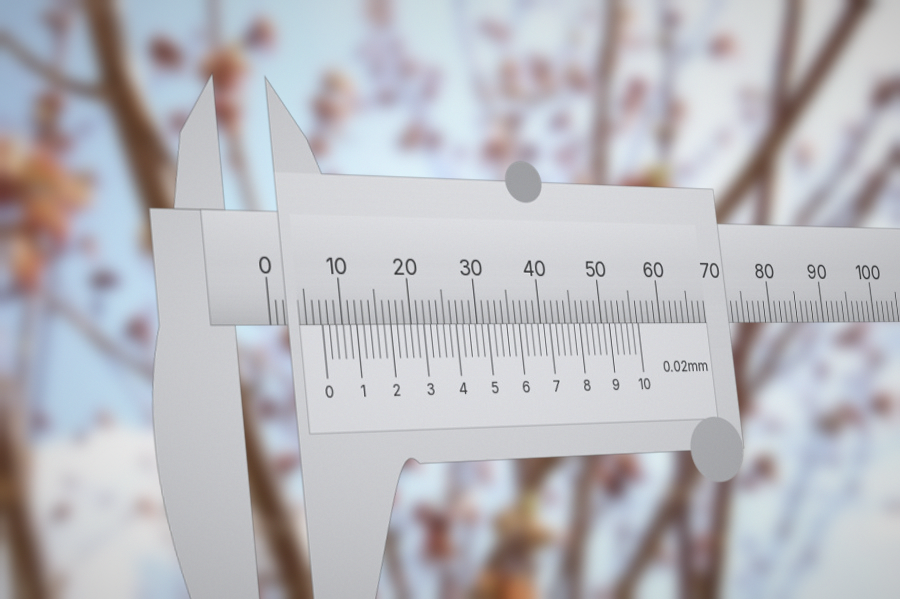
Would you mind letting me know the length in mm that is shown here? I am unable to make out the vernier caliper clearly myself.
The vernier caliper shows 7.2 mm
